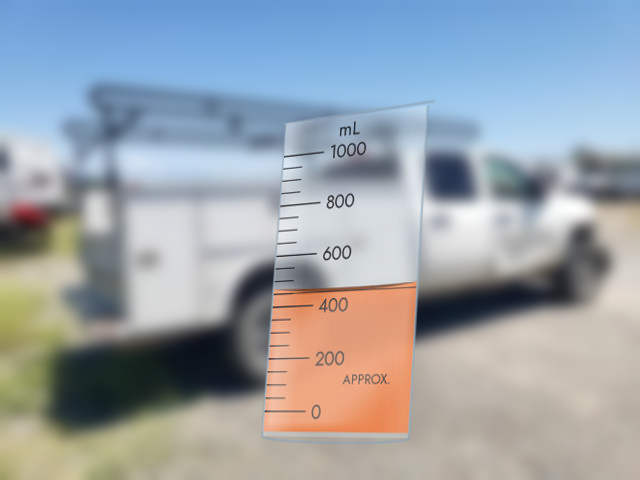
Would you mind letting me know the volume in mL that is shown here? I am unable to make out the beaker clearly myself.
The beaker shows 450 mL
